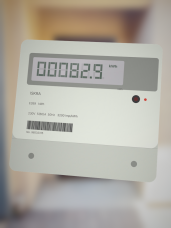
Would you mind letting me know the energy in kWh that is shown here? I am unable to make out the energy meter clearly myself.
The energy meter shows 82.9 kWh
